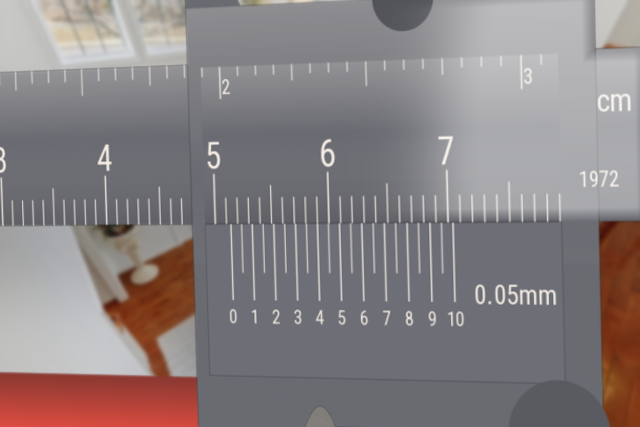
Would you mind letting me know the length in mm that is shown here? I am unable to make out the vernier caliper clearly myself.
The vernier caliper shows 51.4 mm
